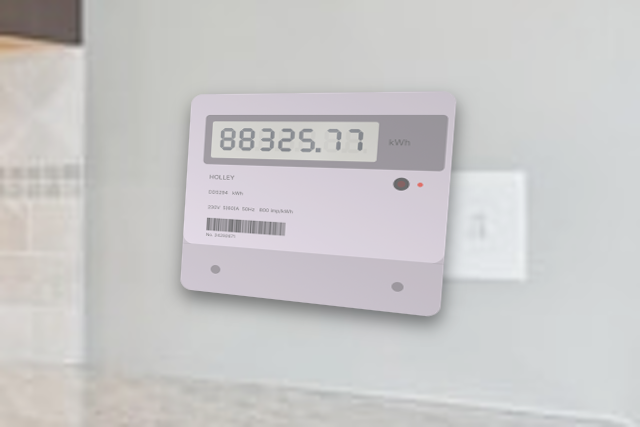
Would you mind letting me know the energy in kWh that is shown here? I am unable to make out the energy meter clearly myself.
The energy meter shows 88325.77 kWh
